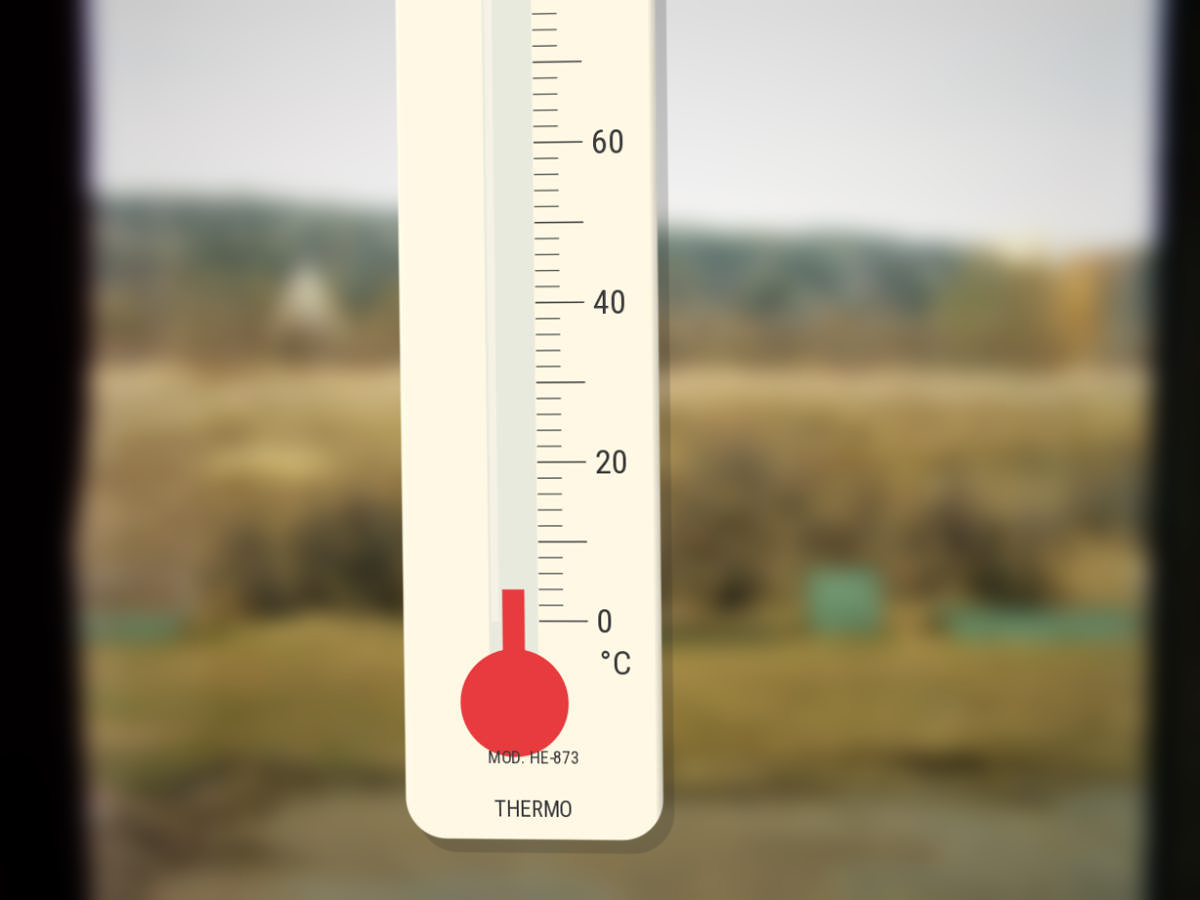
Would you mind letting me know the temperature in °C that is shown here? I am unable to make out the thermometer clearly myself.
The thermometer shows 4 °C
